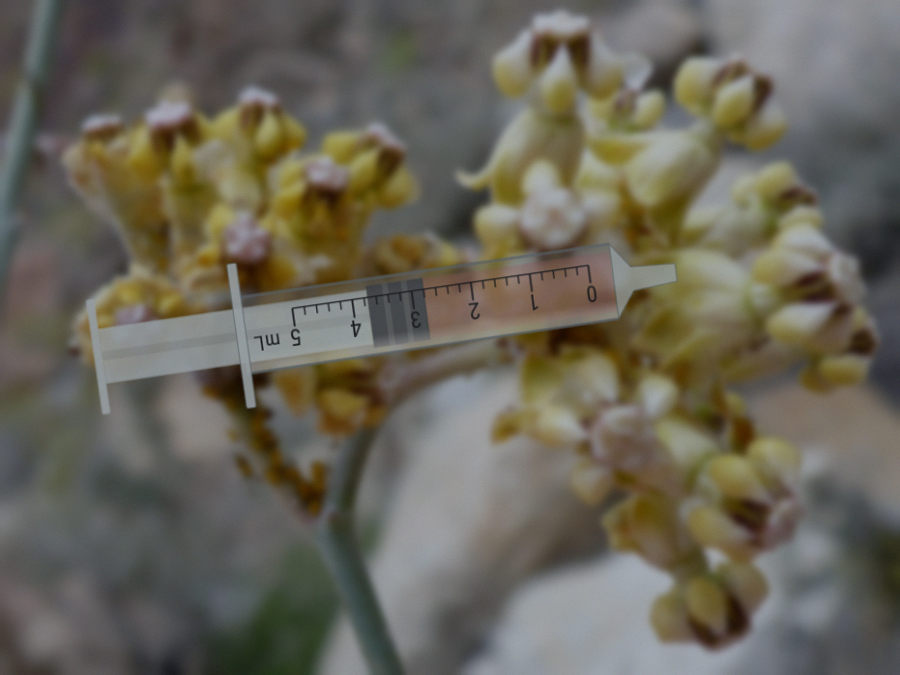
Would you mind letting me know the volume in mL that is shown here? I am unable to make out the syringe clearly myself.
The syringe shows 2.8 mL
